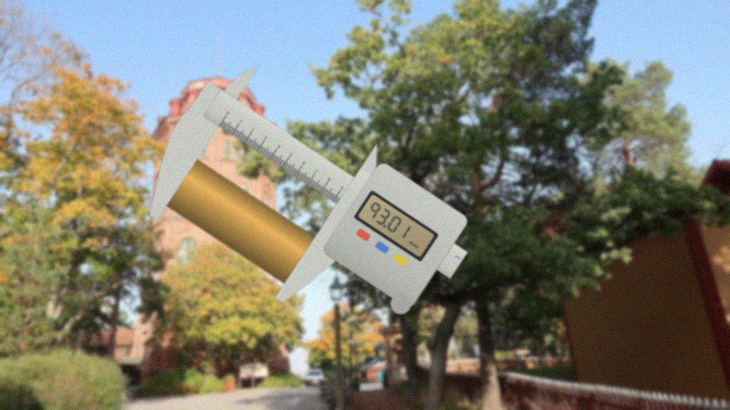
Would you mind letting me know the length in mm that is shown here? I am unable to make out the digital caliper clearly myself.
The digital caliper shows 93.01 mm
